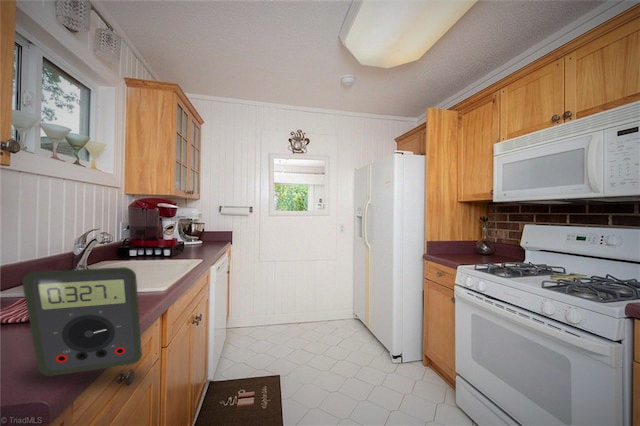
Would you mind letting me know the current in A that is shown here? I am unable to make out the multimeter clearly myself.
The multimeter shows 0.327 A
